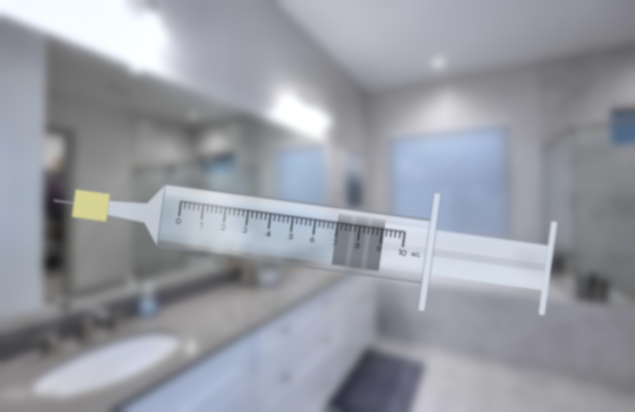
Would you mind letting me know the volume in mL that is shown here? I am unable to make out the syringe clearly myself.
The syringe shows 7 mL
